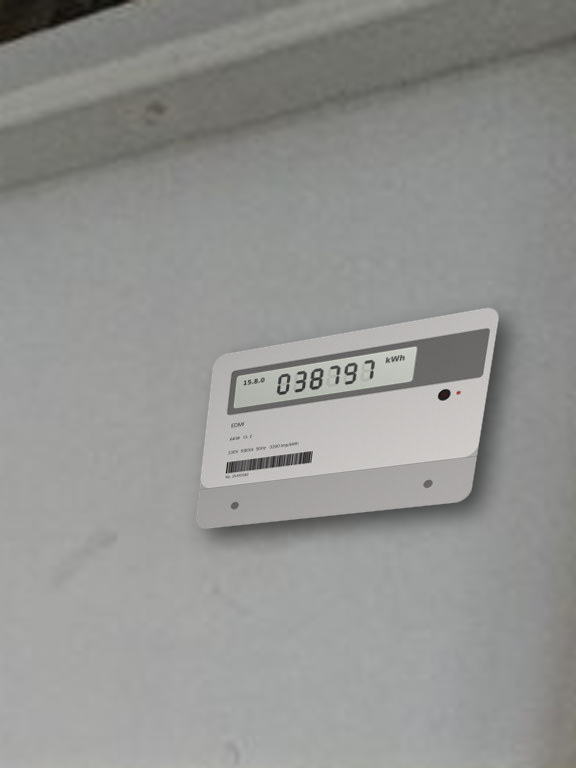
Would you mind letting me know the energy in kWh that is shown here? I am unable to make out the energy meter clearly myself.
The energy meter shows 38797 kWh
